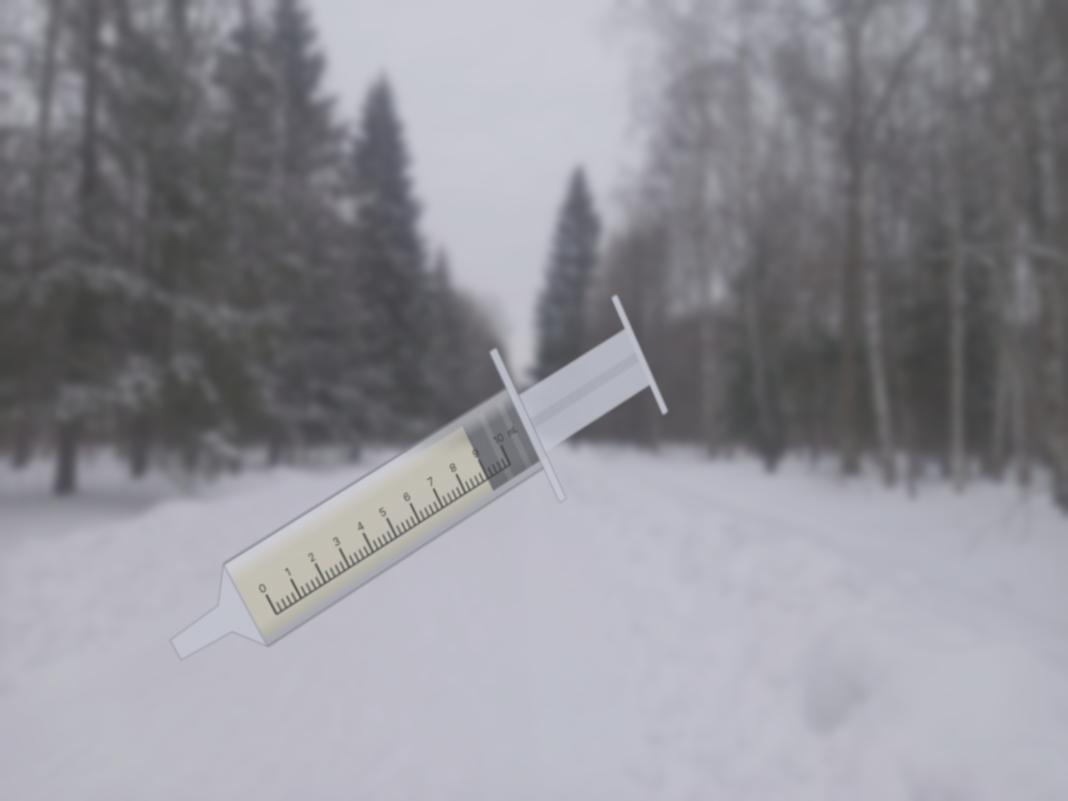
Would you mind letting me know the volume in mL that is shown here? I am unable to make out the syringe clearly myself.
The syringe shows 9 mL
